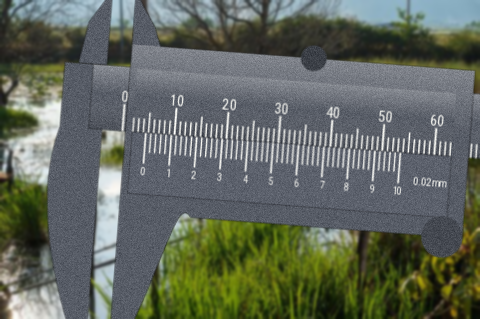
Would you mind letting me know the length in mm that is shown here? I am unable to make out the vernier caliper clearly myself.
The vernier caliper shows 4.5 mm
